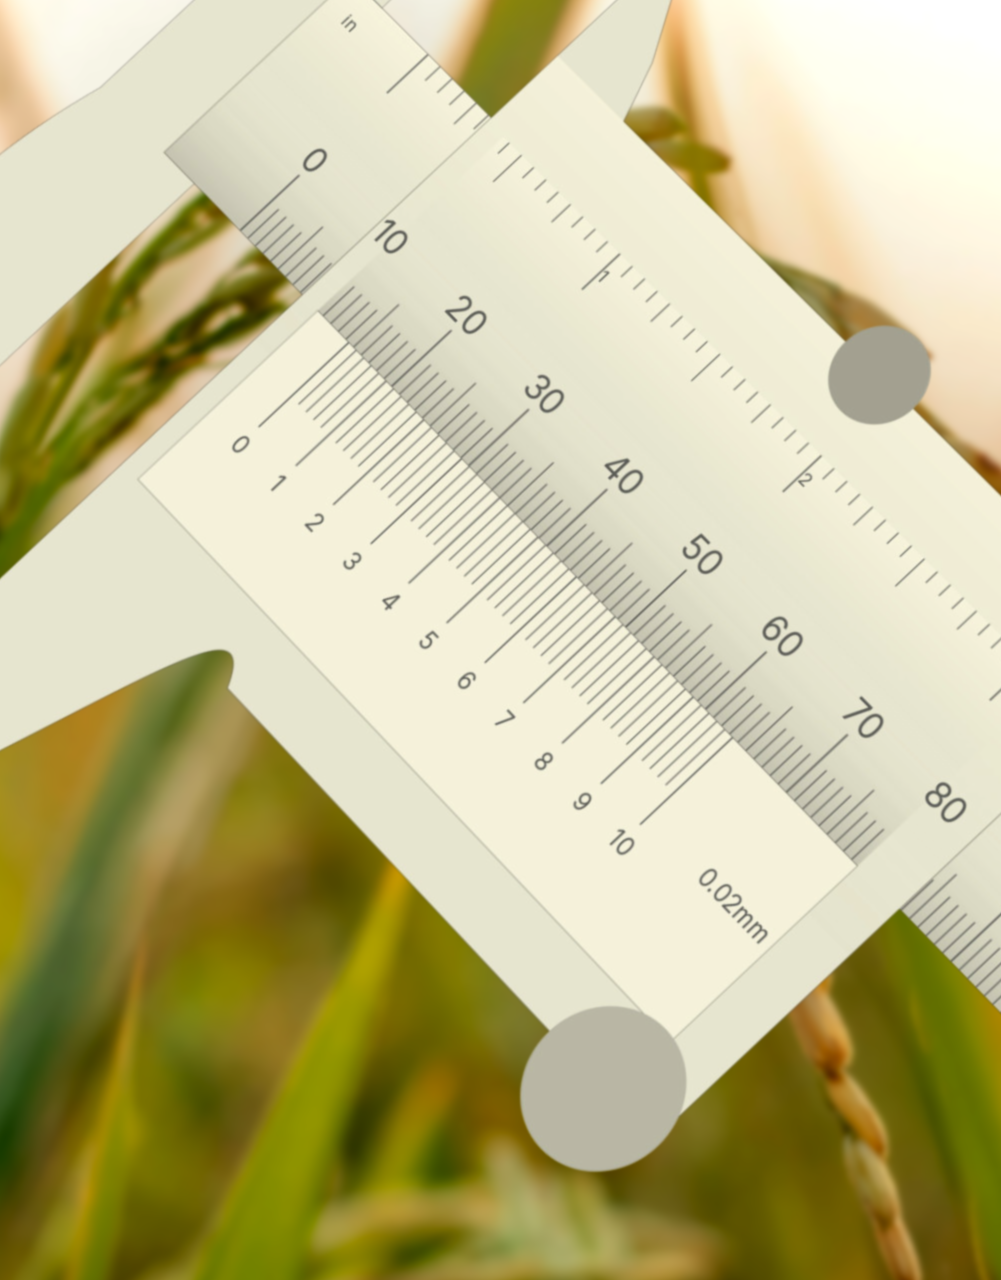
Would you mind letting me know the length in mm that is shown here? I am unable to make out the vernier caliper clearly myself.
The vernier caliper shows 14.4 mm
